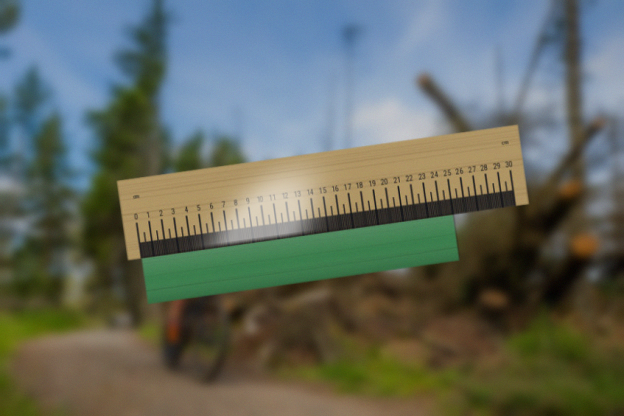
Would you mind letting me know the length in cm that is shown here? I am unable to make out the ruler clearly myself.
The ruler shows 25 cm
